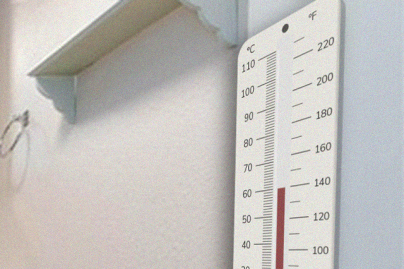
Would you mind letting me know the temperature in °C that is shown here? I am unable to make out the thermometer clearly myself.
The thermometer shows 60 °C
